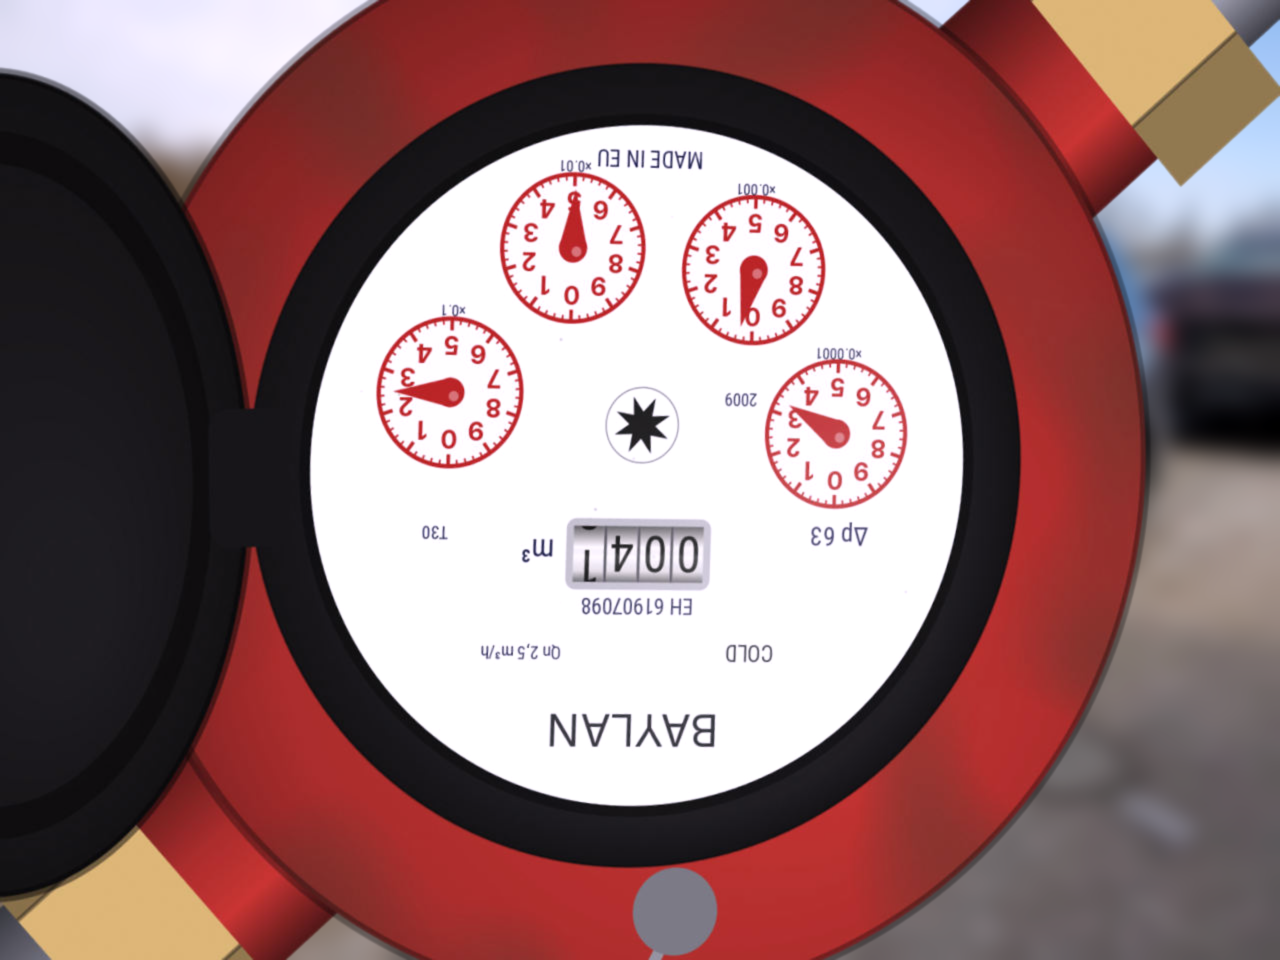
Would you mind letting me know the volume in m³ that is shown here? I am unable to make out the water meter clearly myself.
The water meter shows 41.2503 m³
